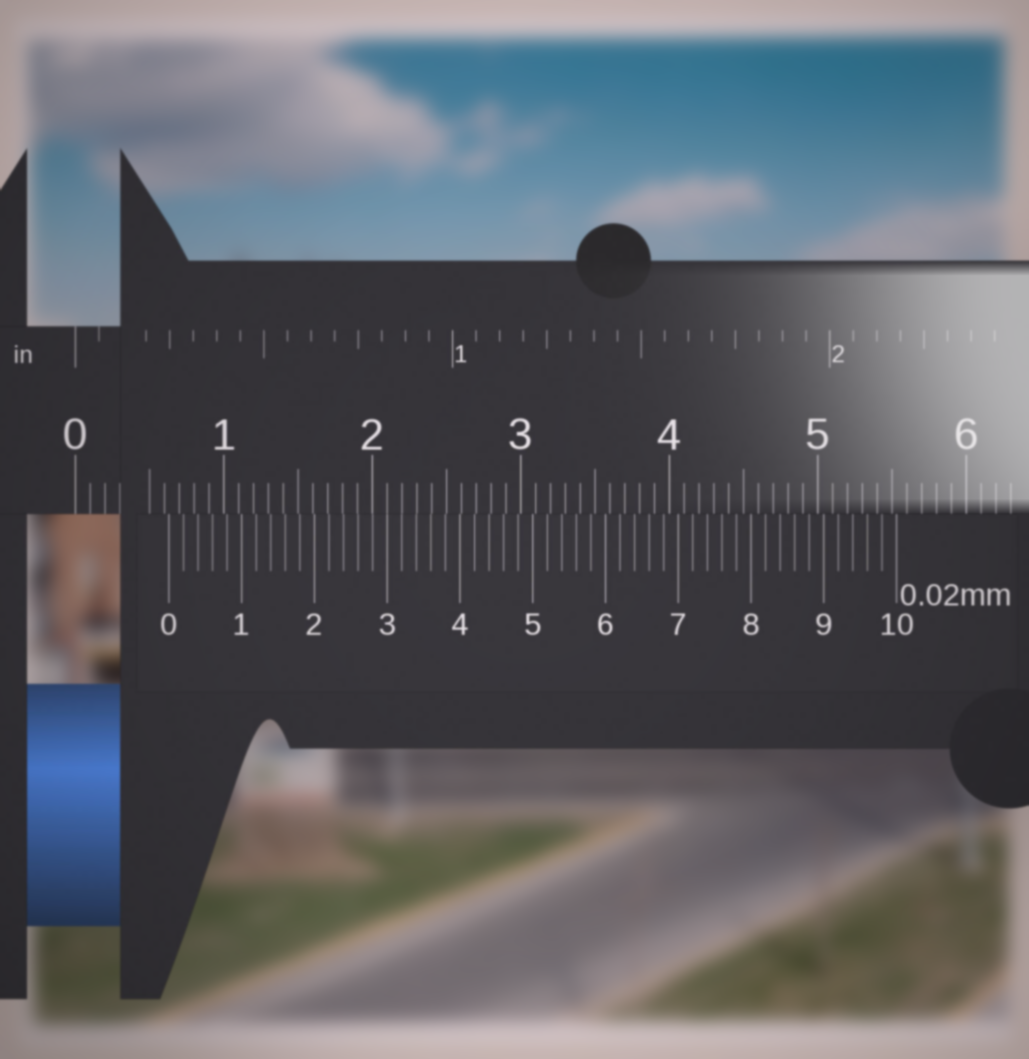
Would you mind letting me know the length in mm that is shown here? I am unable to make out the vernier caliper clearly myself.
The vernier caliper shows 6.3 mm
